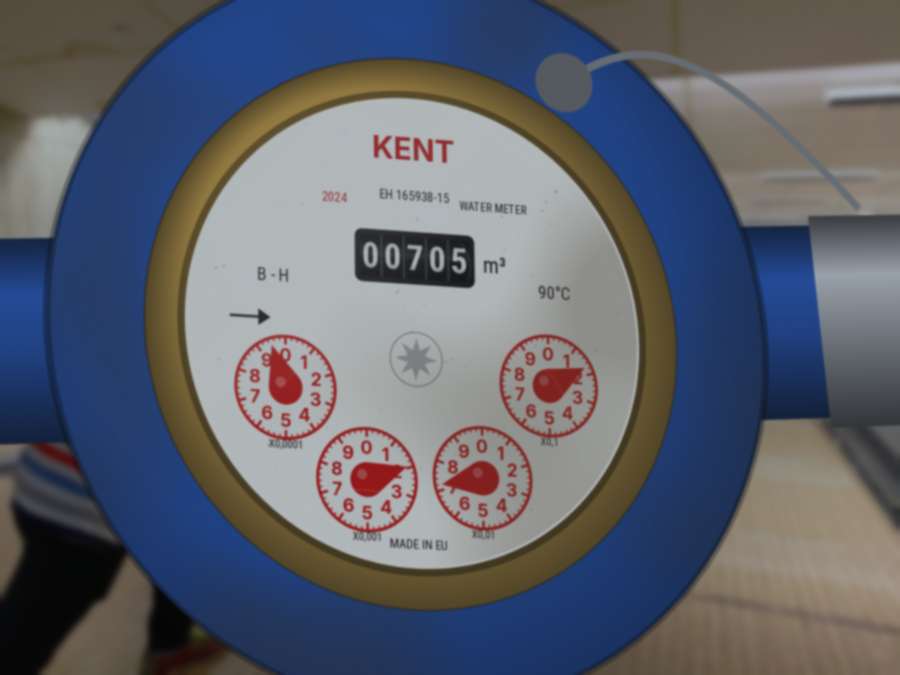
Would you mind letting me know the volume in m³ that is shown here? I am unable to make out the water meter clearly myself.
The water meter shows 705.1719 m³
